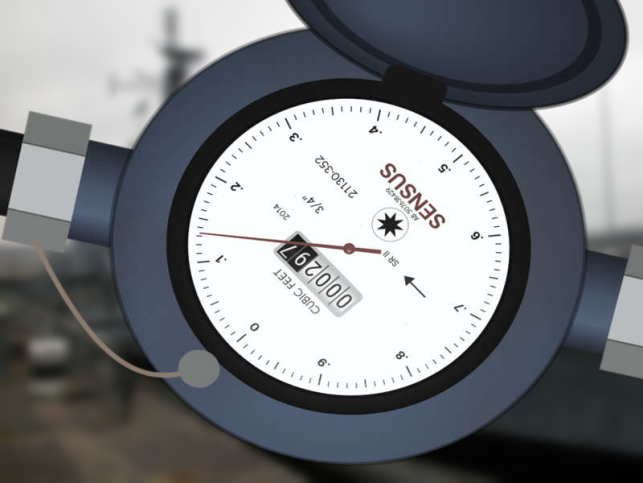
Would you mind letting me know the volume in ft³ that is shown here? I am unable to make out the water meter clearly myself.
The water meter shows 297.13 ft³
